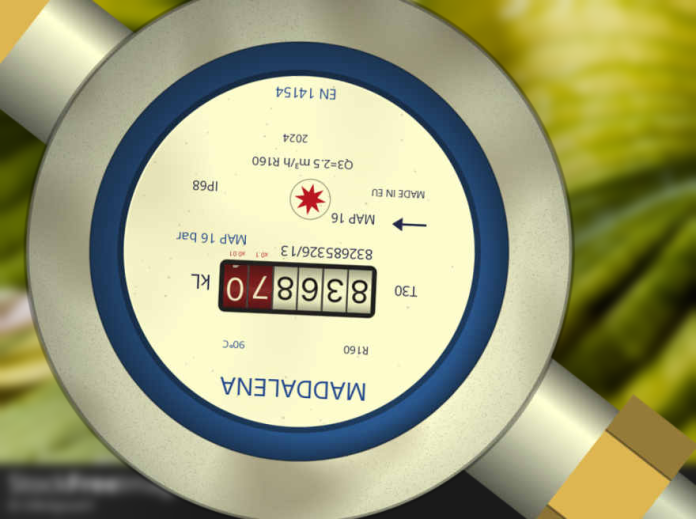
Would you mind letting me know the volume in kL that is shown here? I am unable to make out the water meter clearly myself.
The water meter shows 8368.70 kL
